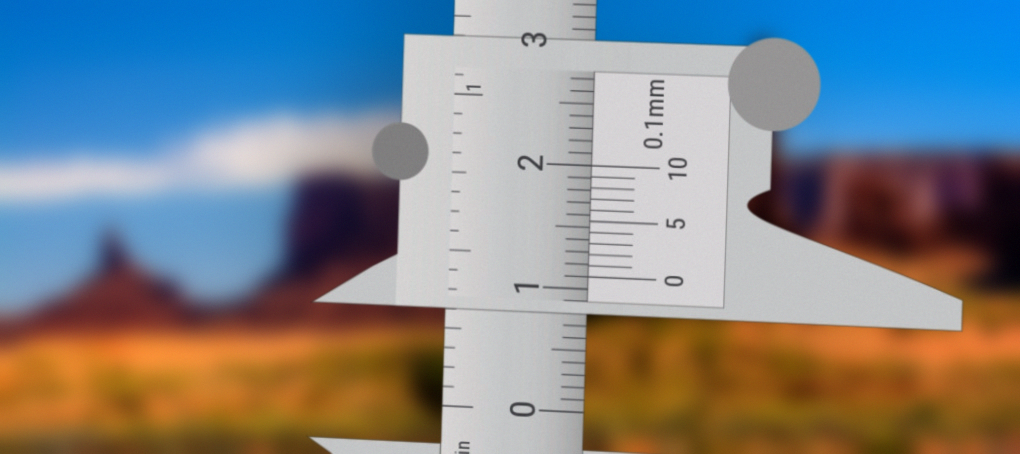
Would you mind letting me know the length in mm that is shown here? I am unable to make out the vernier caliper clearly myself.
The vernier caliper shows 11.0 mm
